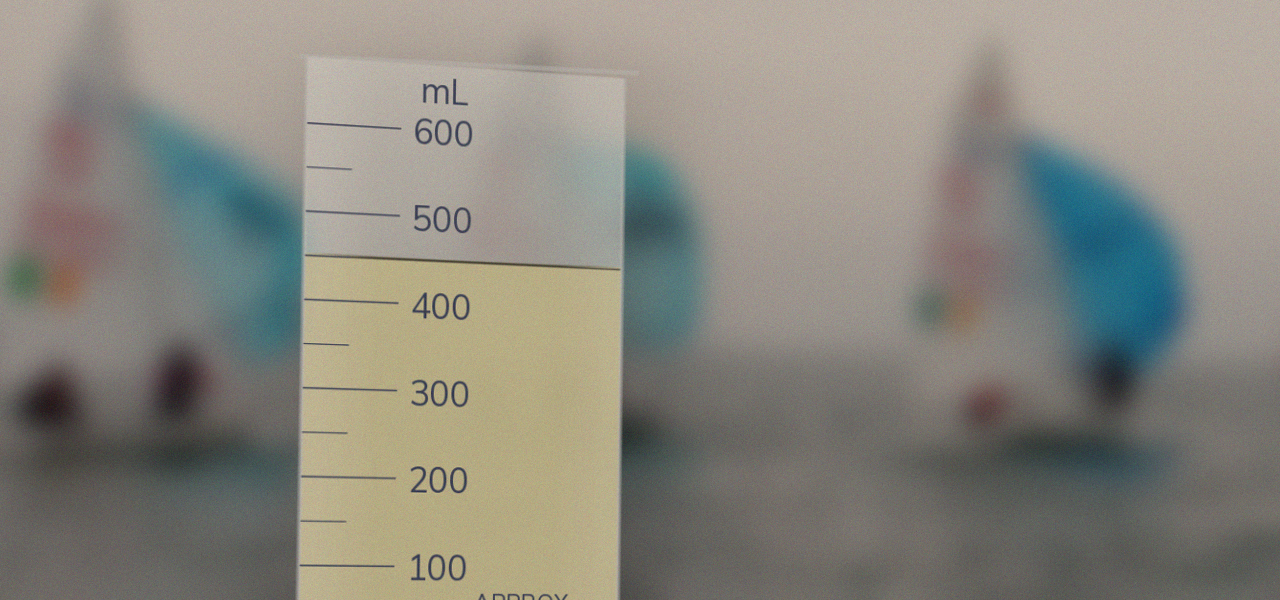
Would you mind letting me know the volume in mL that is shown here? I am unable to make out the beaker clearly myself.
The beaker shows 450 mL
